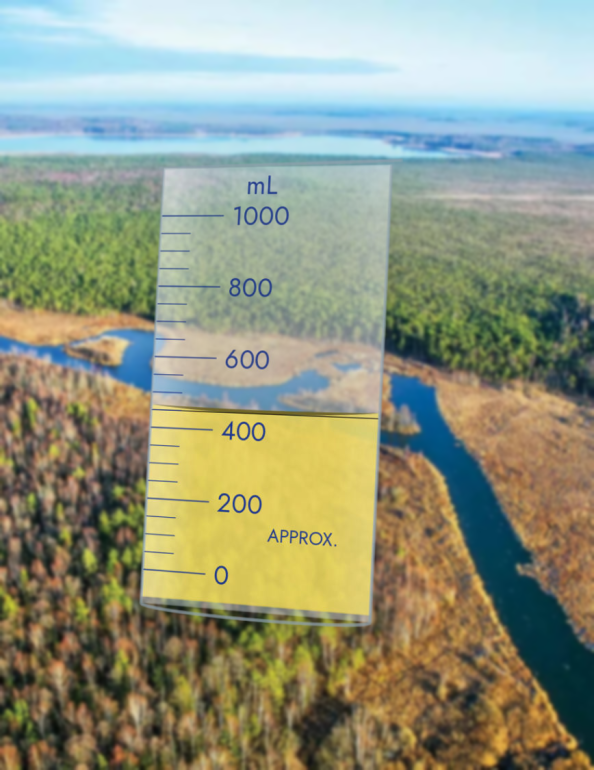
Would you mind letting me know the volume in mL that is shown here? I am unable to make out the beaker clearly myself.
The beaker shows 450 mL
